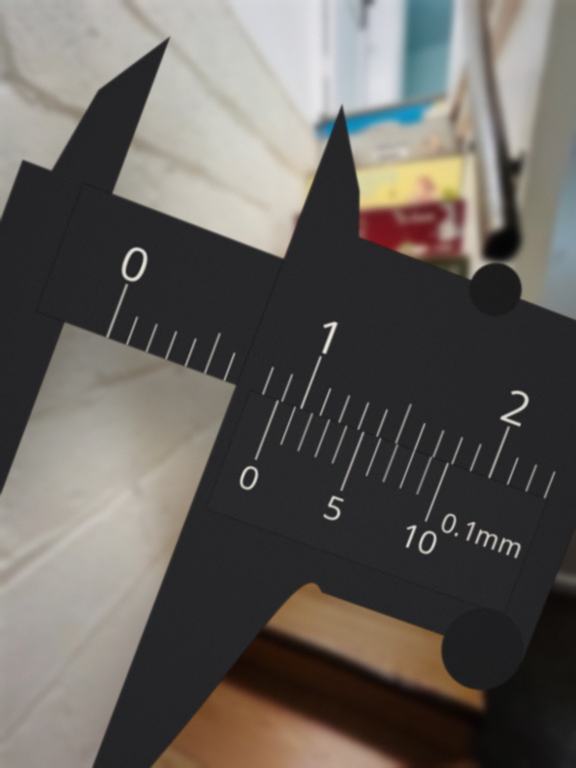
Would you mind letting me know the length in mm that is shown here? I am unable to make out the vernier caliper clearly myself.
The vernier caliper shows 8.8 mm
